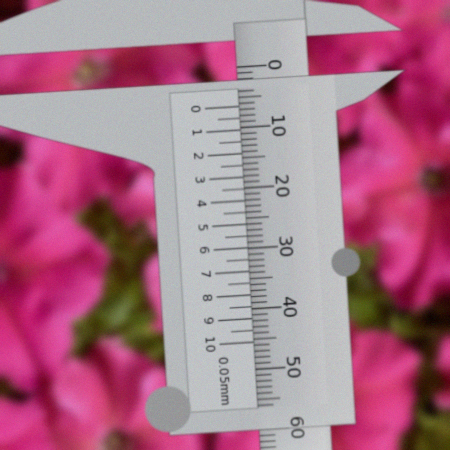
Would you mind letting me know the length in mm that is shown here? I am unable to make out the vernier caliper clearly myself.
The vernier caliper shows 6.5 mm
